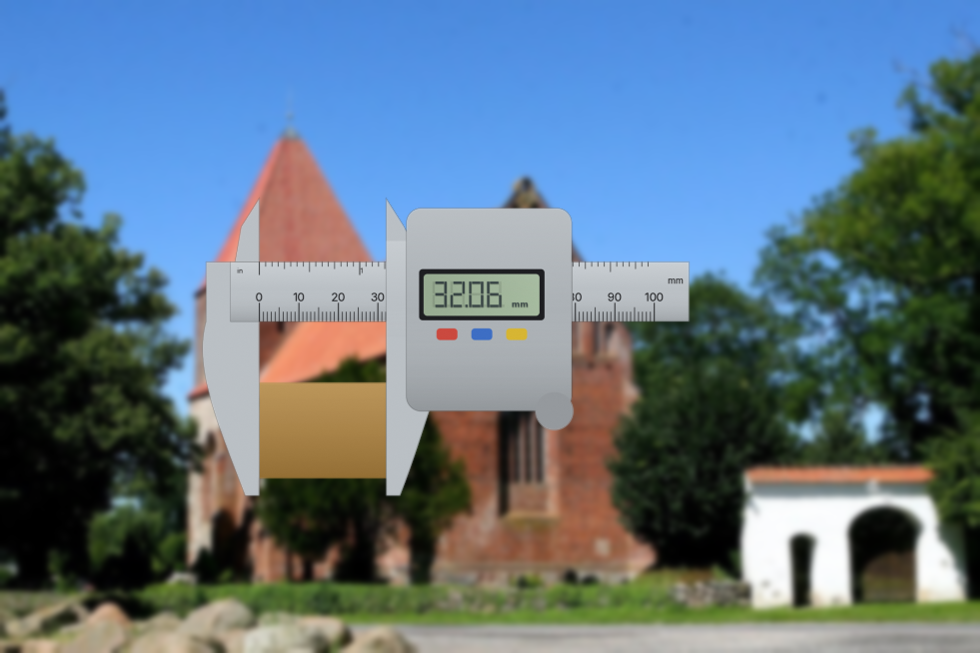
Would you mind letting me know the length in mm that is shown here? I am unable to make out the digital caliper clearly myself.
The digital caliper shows 32.06 mm
